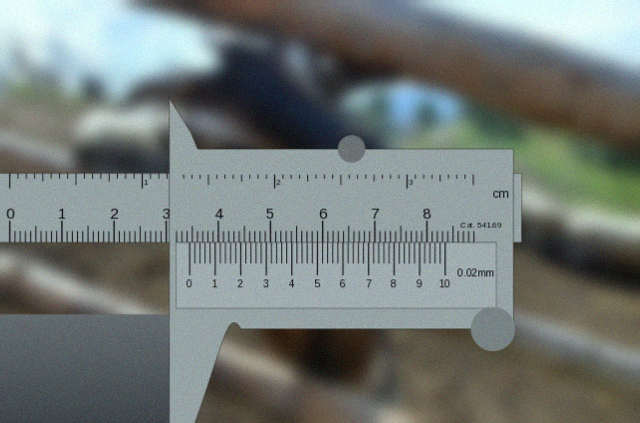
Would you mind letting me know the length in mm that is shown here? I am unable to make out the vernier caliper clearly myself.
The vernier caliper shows 34.5 mm
